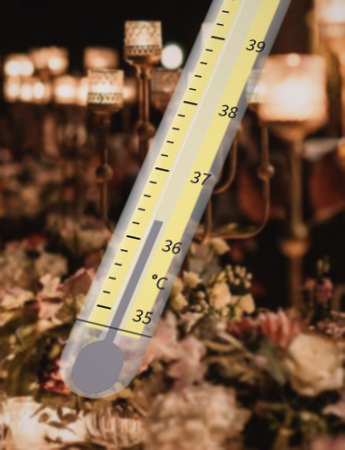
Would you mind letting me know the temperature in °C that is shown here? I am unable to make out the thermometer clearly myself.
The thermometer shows 36.3 °C
